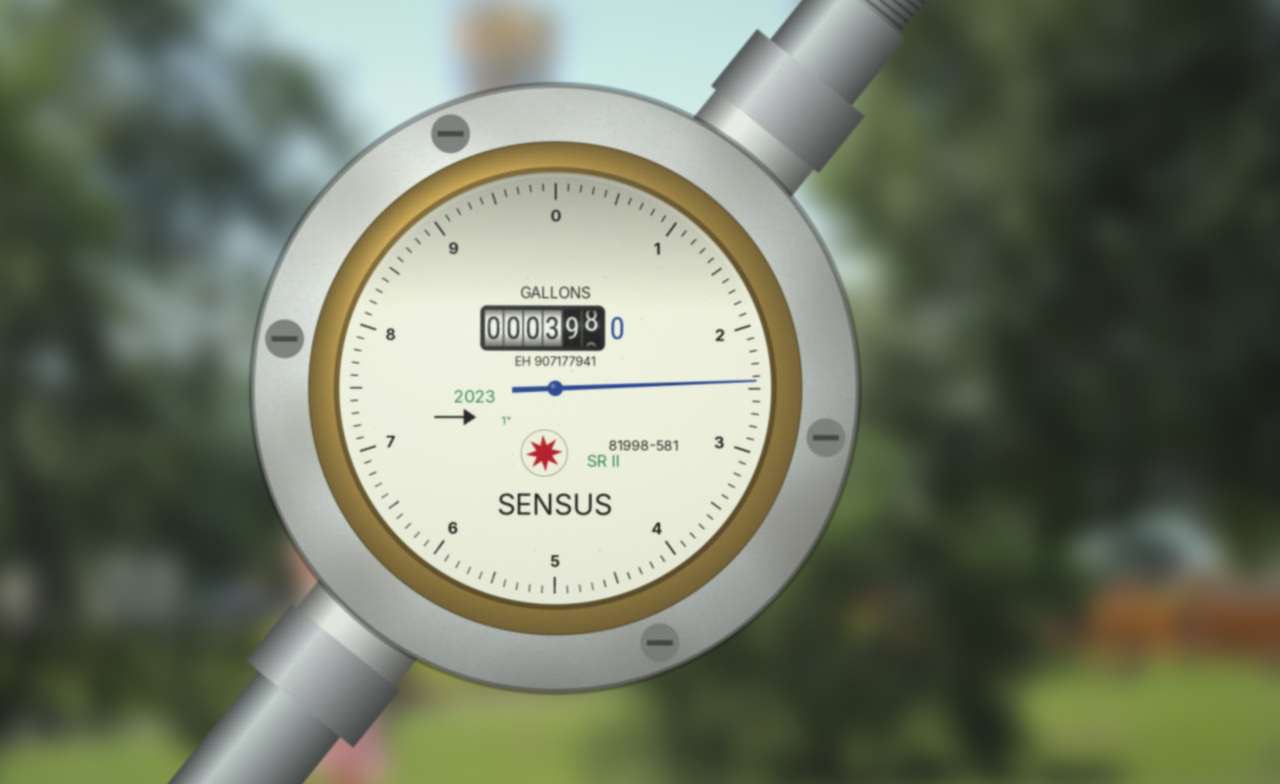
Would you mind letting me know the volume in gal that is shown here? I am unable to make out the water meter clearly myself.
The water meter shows 3982.4 gal
